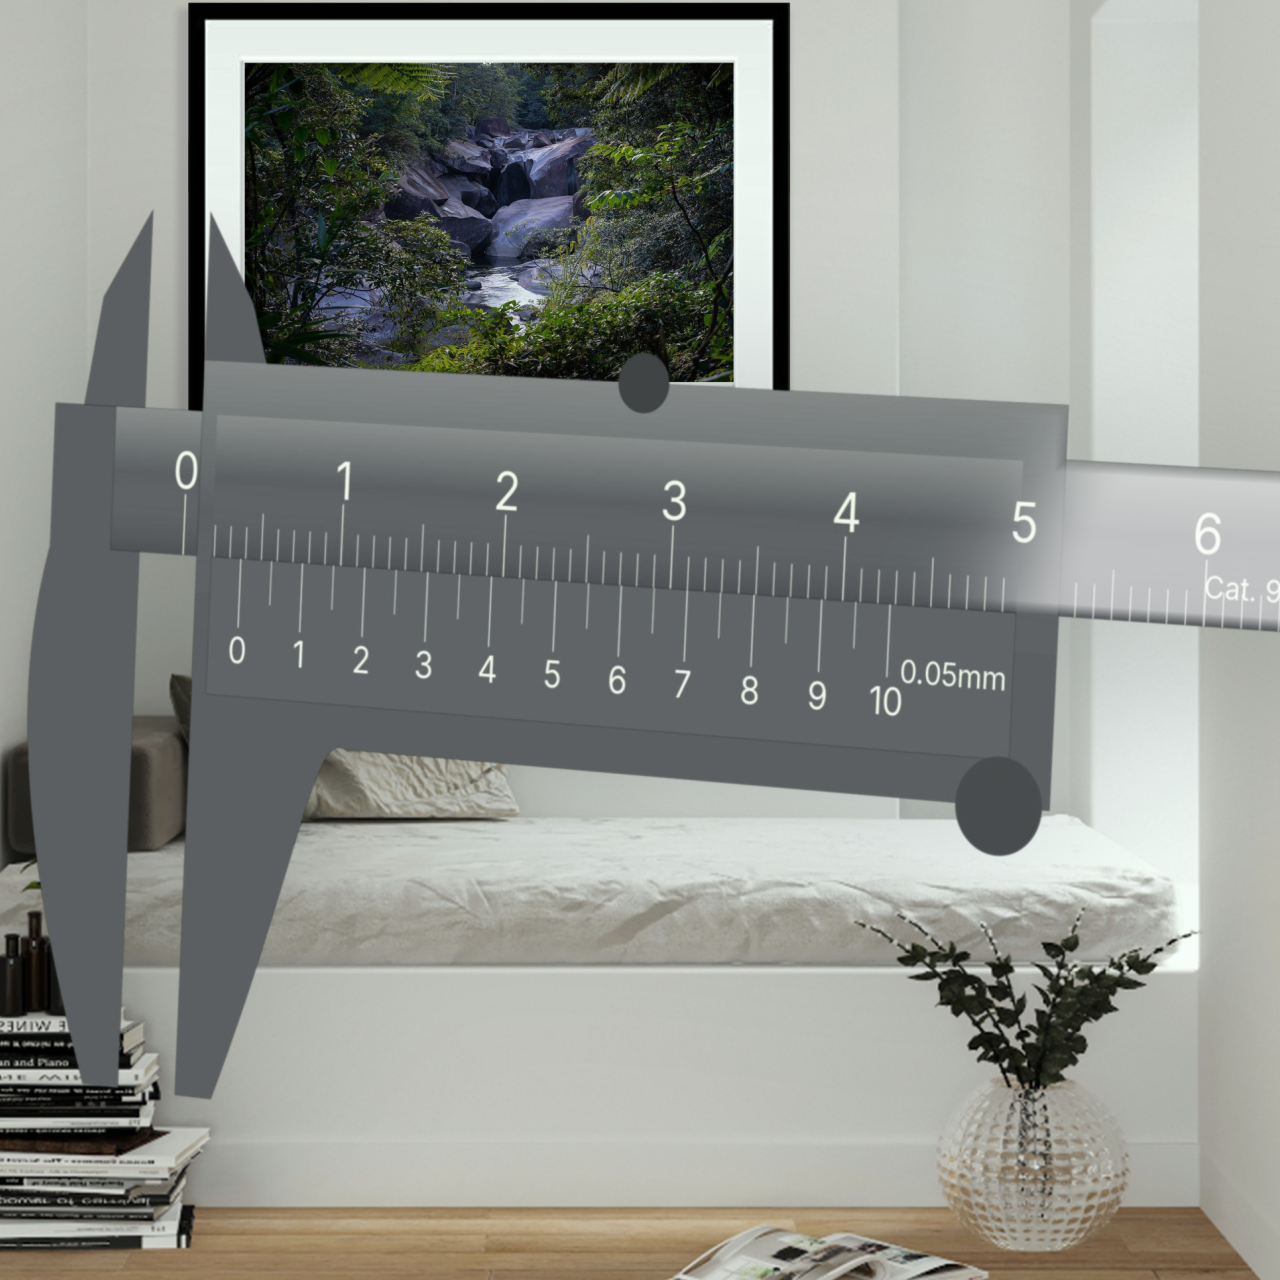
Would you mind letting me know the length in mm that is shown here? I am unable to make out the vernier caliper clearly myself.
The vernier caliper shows 3.7 mm
